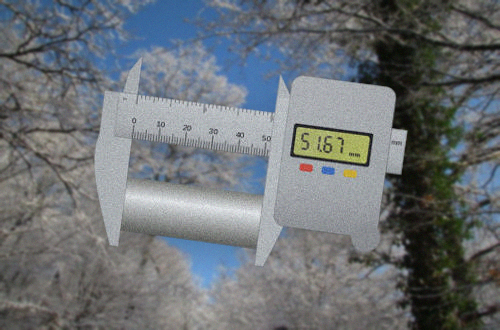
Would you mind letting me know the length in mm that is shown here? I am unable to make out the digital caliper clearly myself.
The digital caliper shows 51.67 mm
